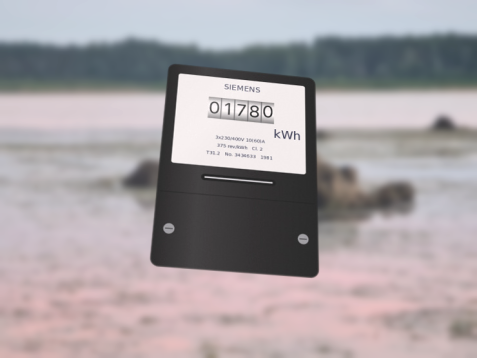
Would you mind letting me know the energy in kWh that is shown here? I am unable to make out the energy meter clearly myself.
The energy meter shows 1780 kWh
